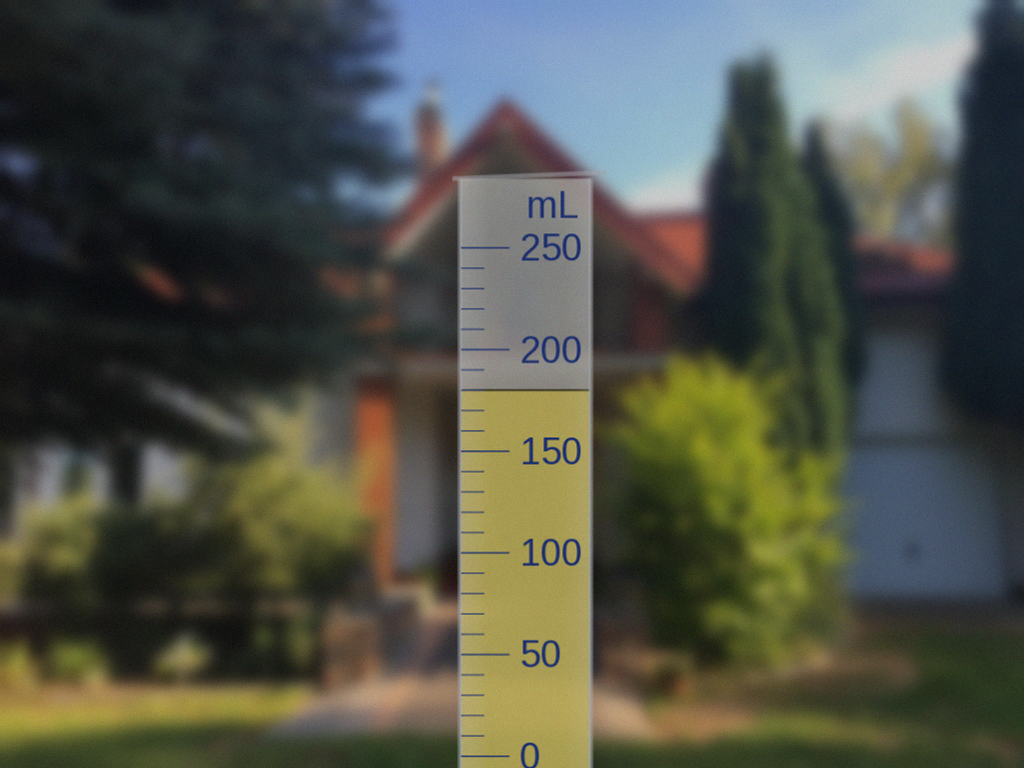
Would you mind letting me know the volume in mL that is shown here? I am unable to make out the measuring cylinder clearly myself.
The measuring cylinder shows 180 mL
